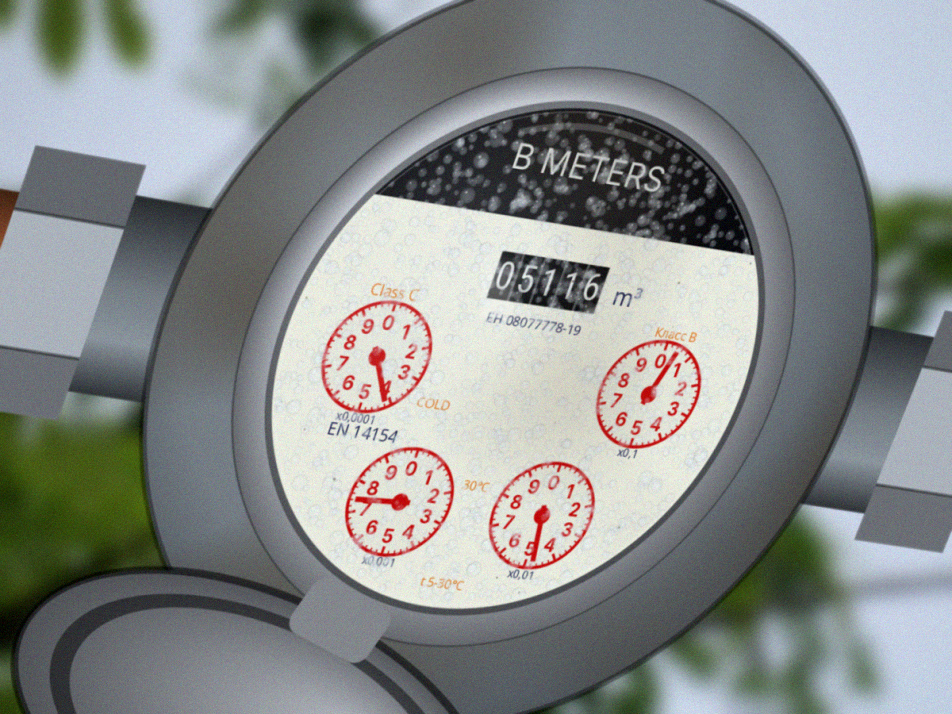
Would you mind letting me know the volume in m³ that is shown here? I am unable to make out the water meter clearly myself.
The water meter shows 5116.0474 m³
